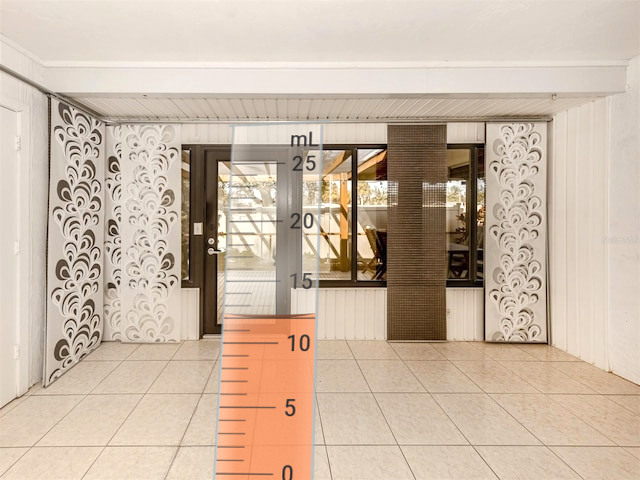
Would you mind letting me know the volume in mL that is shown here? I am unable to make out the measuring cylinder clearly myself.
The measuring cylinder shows 12 mL
